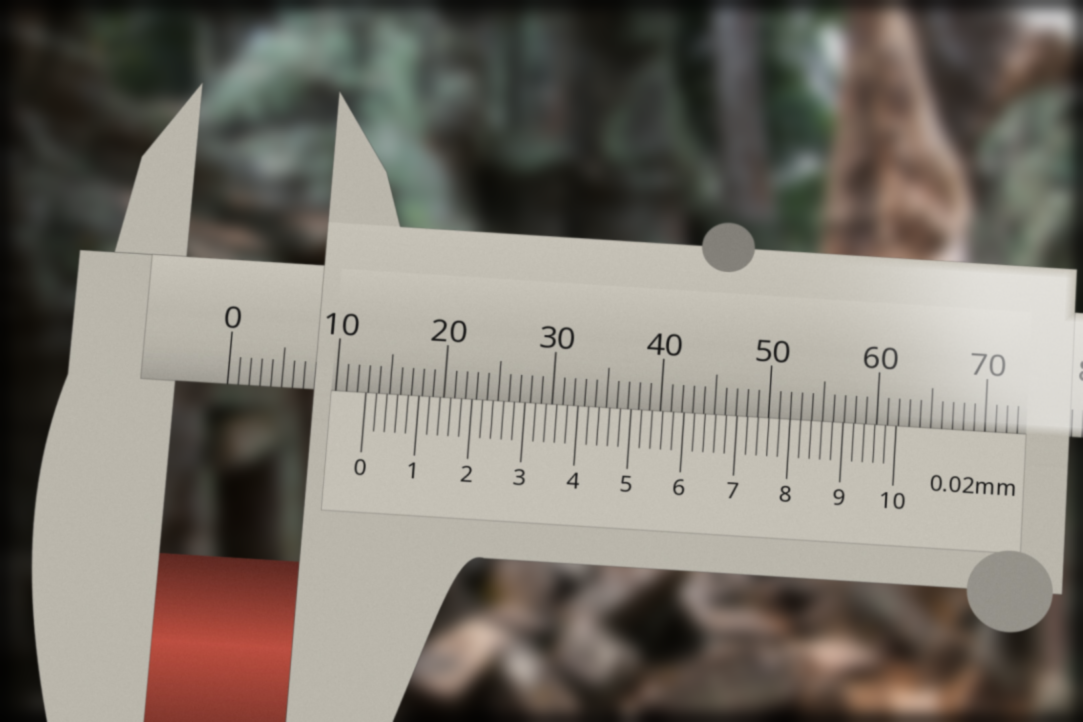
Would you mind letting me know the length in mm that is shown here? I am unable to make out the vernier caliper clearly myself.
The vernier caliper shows 12.8 mm
